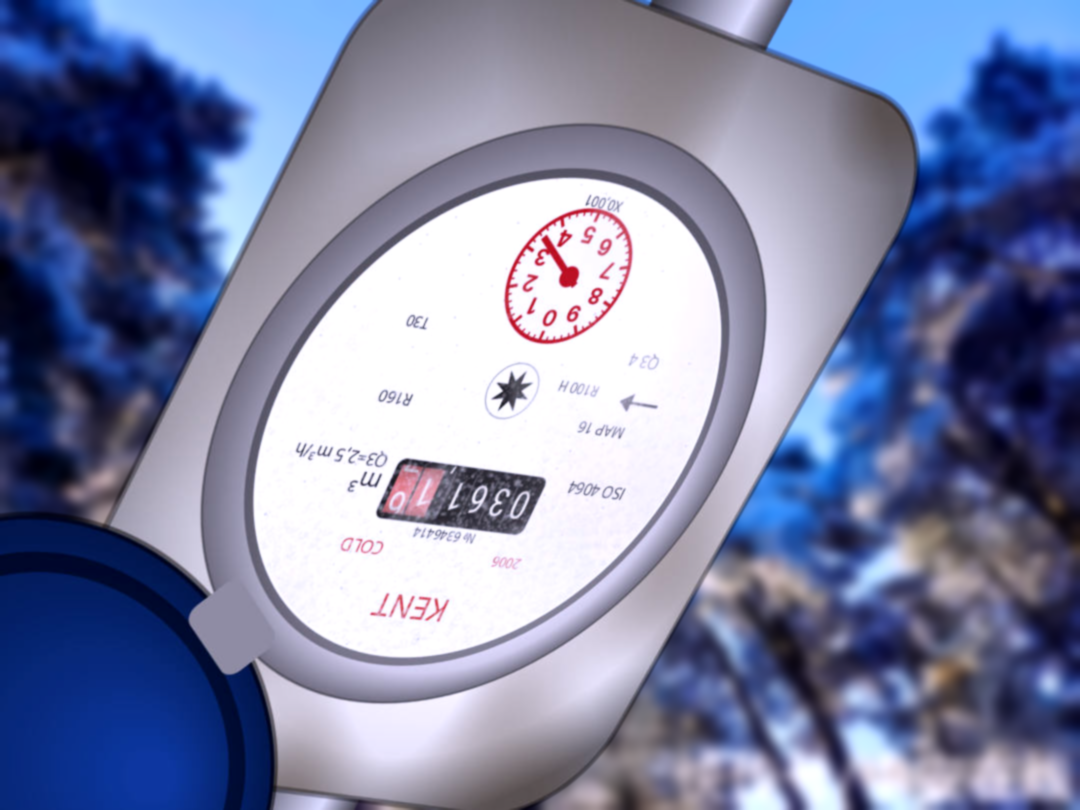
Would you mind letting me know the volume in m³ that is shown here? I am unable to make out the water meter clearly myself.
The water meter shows 361.163 m³
